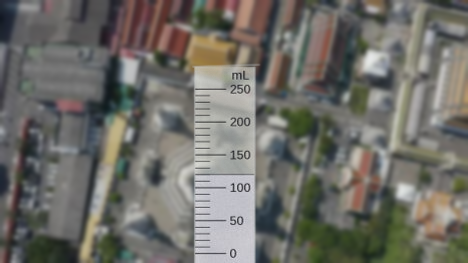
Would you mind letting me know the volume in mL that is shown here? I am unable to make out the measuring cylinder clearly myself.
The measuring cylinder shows 120 mL
